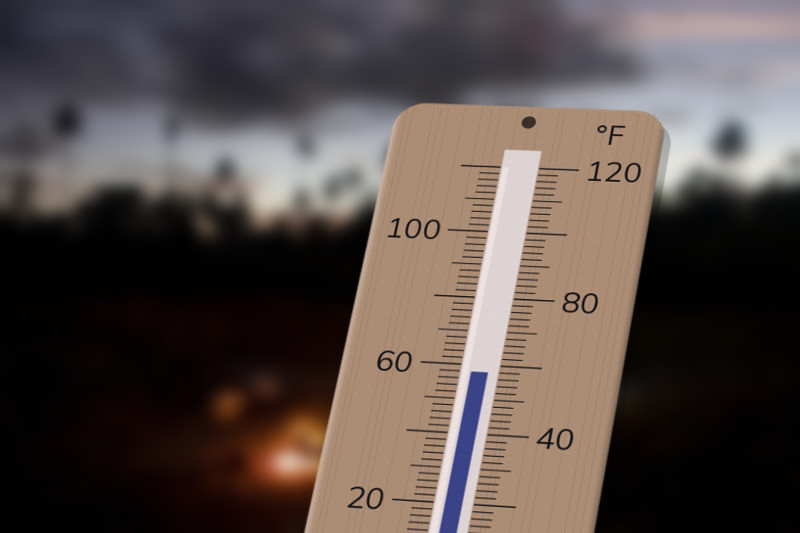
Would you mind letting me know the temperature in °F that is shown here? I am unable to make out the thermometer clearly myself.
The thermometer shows 58 °F
